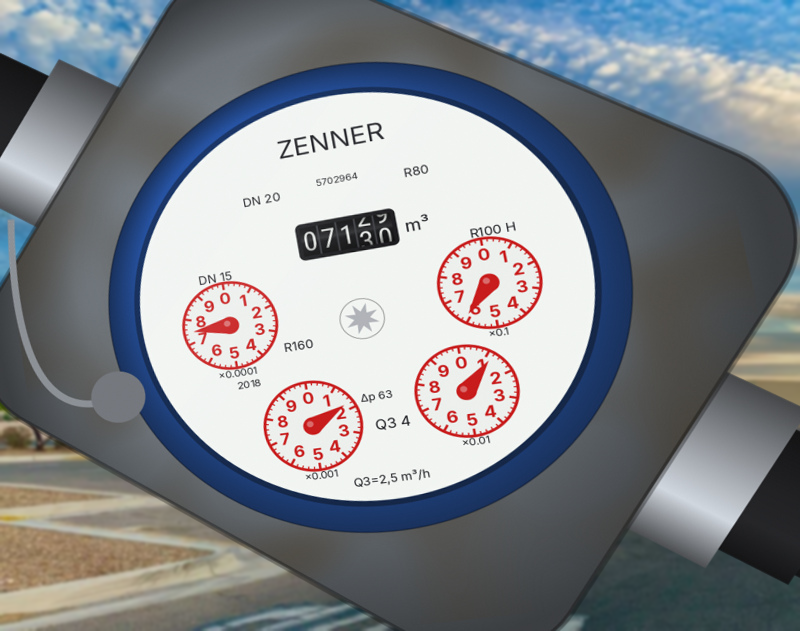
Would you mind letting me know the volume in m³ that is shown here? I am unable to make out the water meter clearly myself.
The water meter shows 7129.6117 m³
